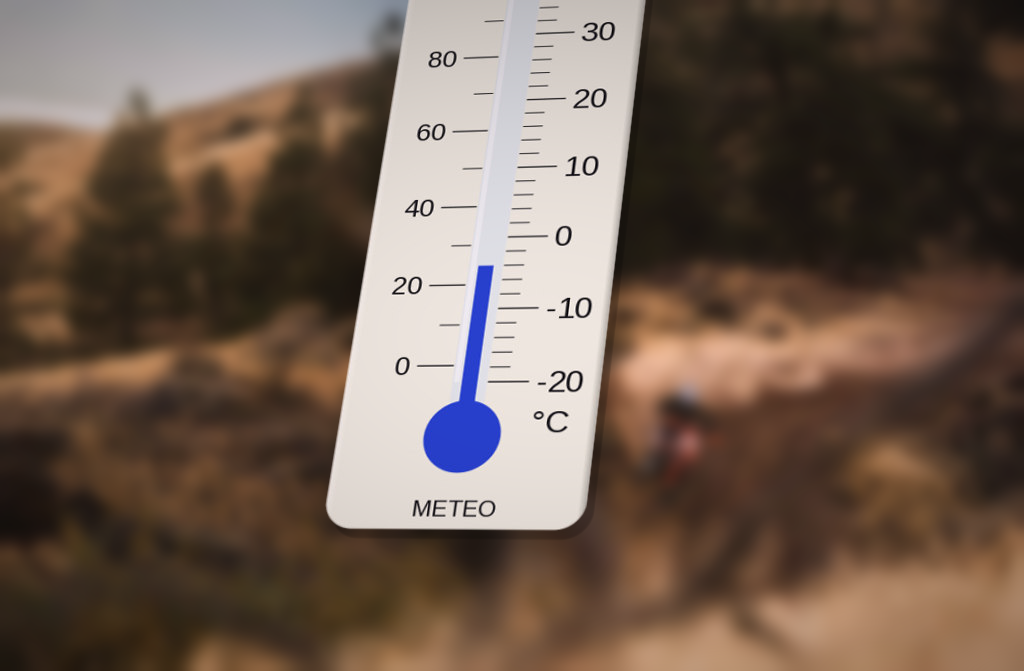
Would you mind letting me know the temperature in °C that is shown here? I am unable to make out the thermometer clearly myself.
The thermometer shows -4 °C
